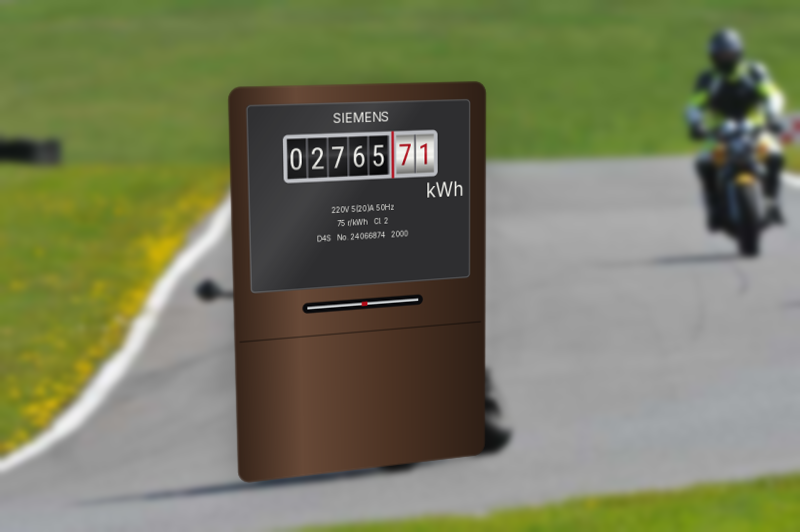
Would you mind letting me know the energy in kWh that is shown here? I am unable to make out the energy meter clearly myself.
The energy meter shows 2765.71 kWh
